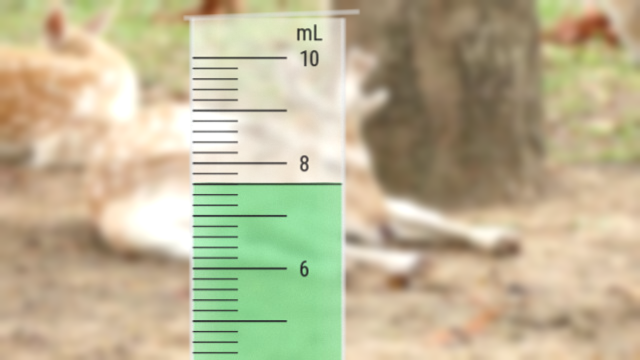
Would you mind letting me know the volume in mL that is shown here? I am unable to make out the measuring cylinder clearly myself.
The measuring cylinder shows 7.6 mL
